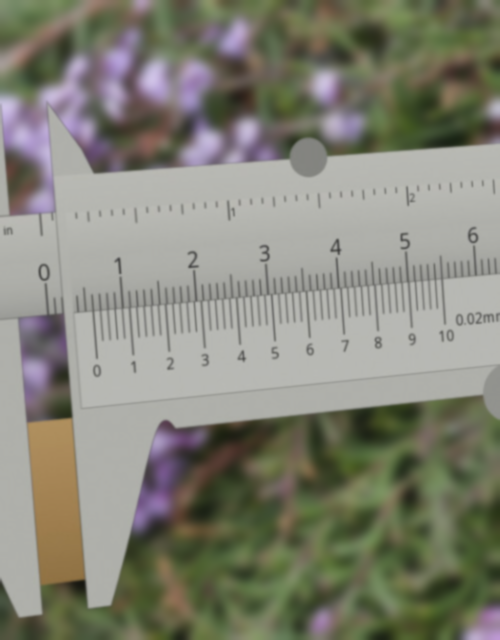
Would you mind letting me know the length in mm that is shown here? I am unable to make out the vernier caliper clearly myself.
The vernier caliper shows 6.0 mm
